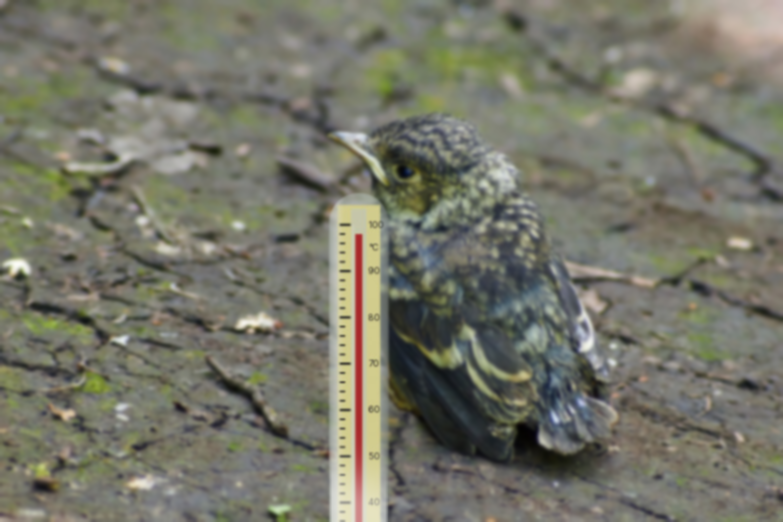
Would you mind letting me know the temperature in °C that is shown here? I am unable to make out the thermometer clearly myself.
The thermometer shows 98 °C
